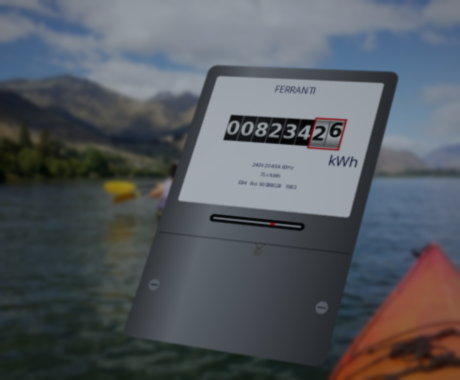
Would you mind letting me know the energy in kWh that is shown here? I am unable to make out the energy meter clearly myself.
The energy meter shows 8234.26 kWh
